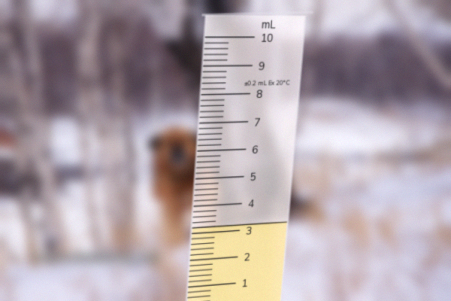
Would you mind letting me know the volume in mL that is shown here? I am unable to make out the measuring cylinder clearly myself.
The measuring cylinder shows 3.2 mL
